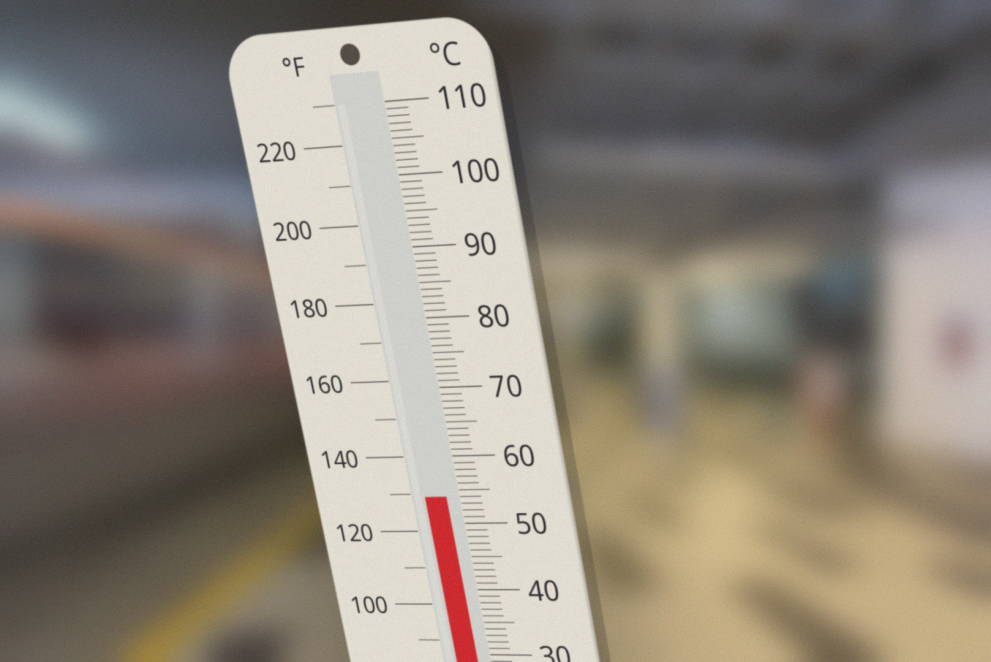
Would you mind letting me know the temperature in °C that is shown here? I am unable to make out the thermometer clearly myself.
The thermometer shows 54 °C
